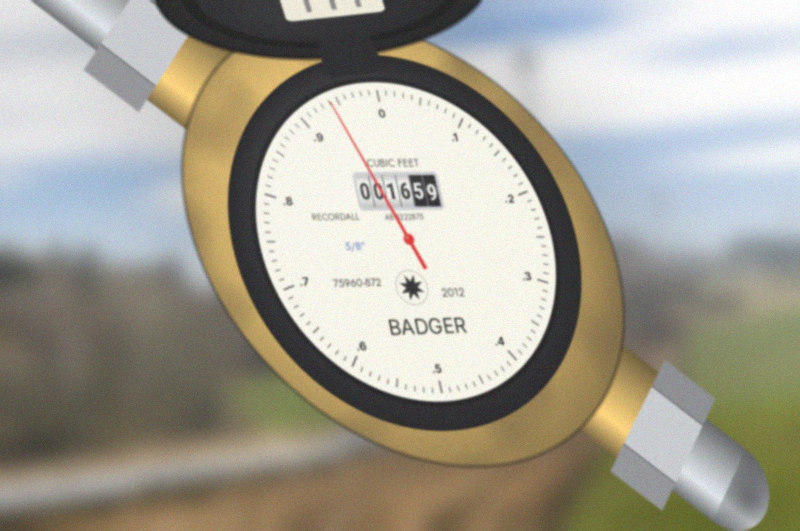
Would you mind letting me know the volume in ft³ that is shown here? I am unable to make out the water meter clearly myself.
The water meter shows 1658.94 ft³
